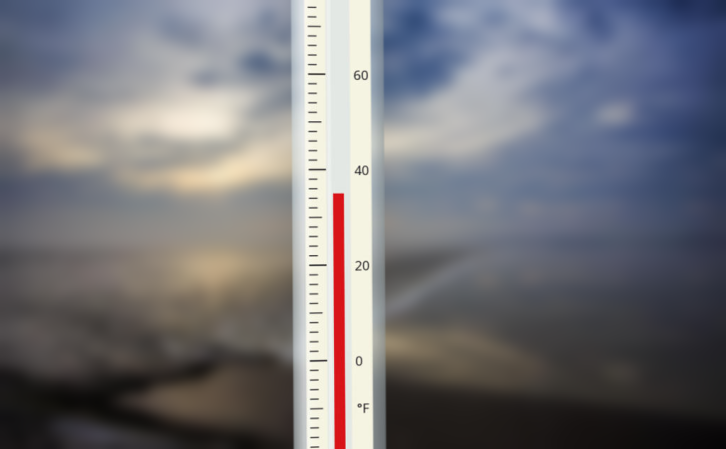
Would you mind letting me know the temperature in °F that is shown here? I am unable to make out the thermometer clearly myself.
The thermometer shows 35 °F
